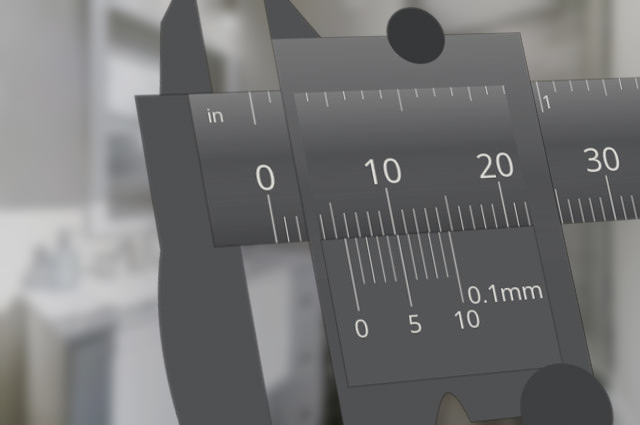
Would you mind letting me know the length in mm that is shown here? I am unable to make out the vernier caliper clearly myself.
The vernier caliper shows 5.7 mm
